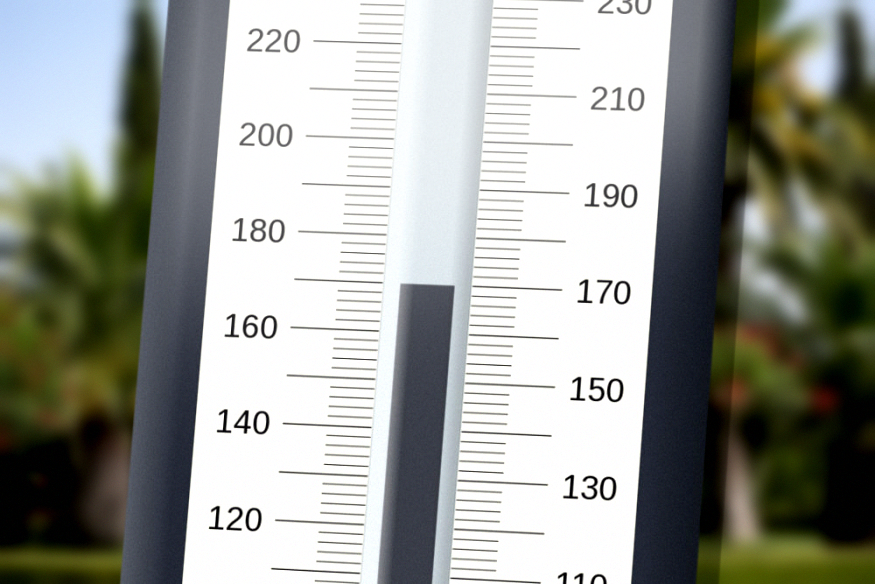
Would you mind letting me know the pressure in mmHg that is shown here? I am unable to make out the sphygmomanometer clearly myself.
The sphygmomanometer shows 170 mmHg
